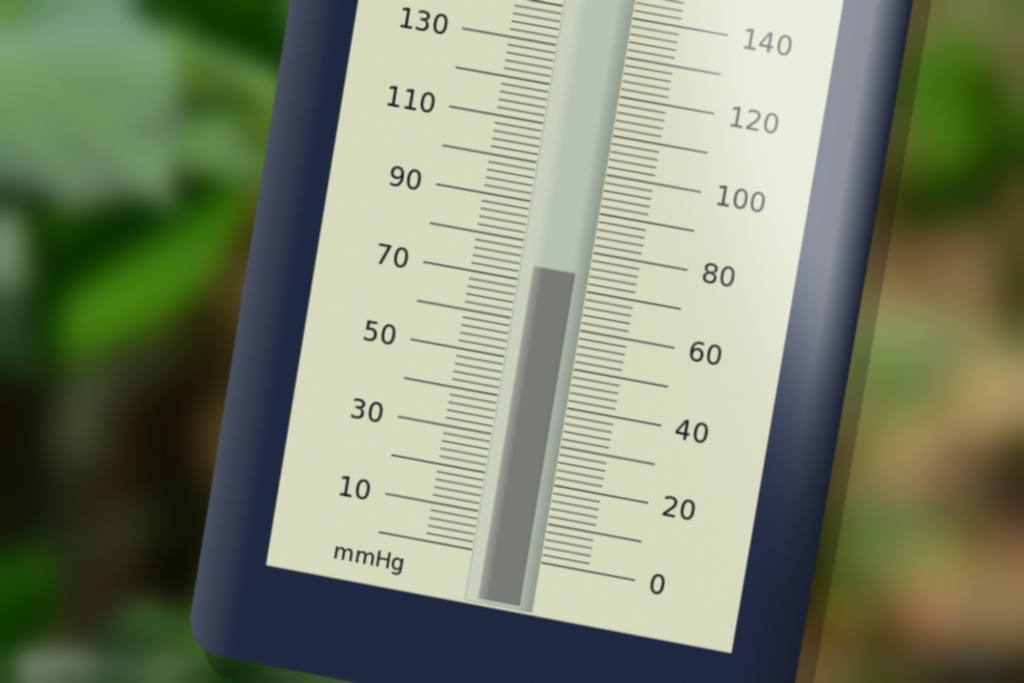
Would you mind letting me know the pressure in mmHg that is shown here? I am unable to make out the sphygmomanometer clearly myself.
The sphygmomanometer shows 74 mmHg
